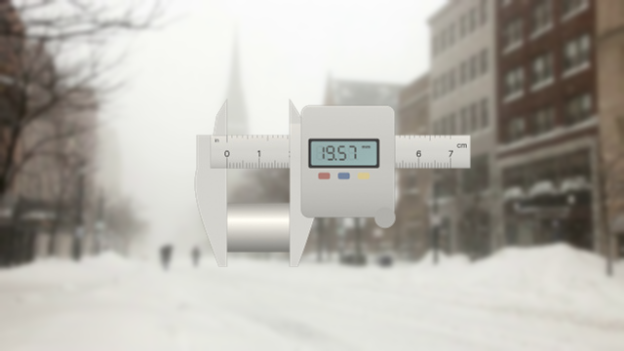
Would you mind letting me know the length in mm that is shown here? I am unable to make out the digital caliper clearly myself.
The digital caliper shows 19.57 mm
